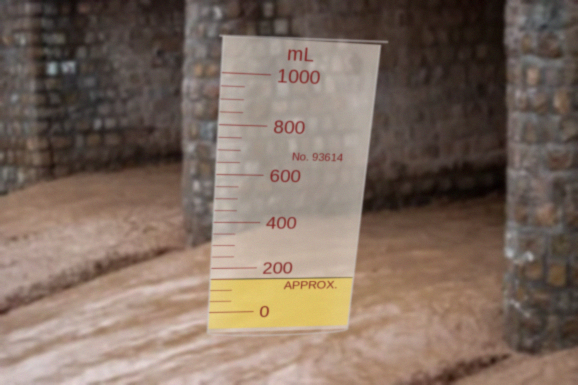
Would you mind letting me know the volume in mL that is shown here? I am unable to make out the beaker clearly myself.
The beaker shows 150 mL
